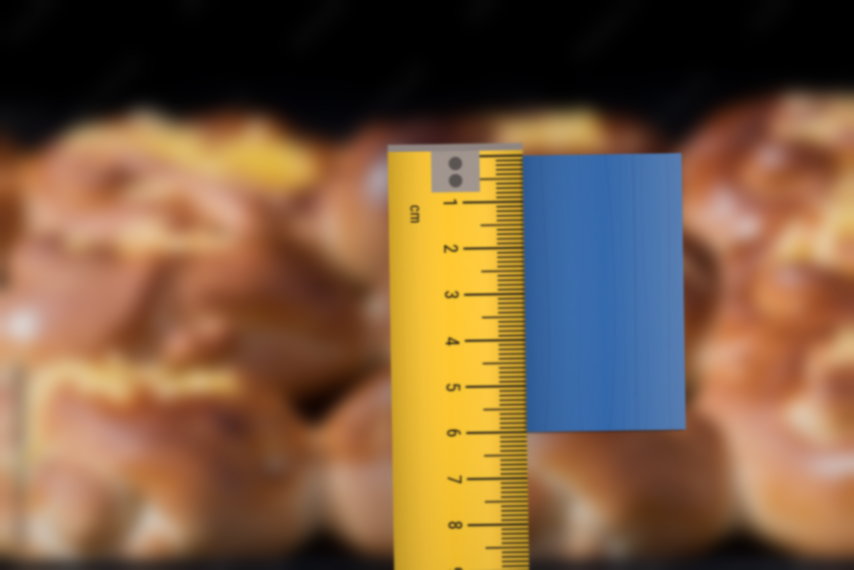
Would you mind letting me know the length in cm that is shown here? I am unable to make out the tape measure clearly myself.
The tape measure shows 6 cm
